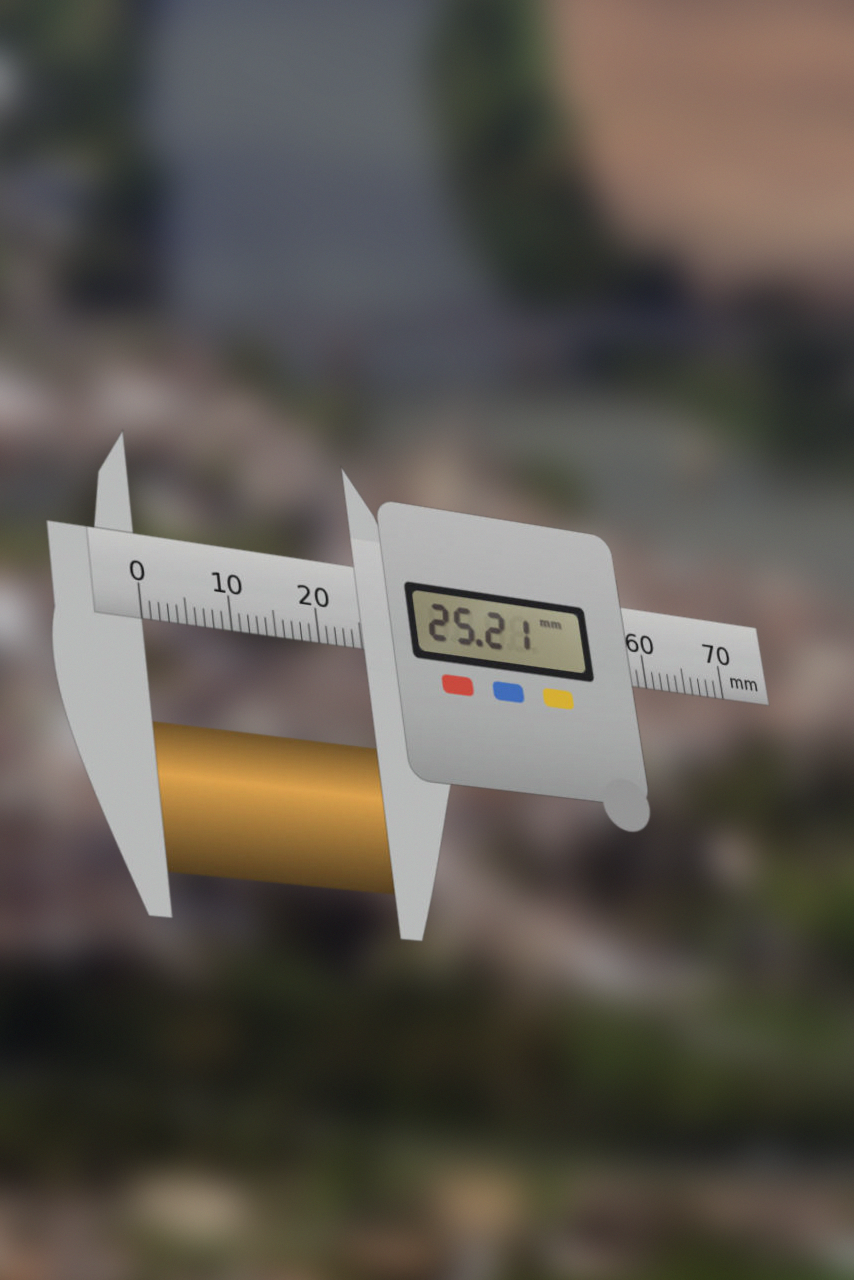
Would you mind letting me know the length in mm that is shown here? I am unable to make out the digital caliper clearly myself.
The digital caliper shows 25.21 mm
